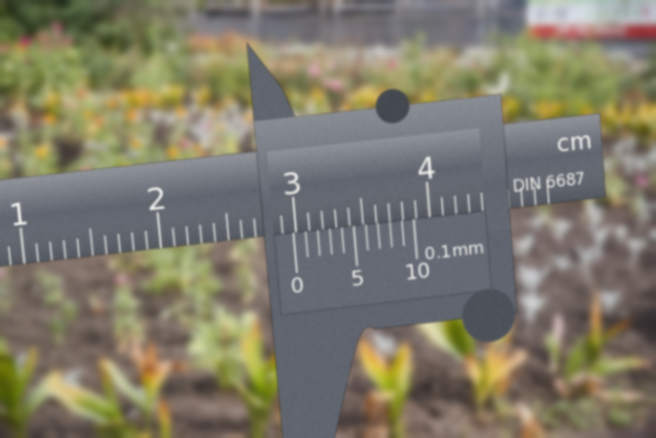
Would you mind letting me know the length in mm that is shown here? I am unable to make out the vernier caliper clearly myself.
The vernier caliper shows 29.8 mm
